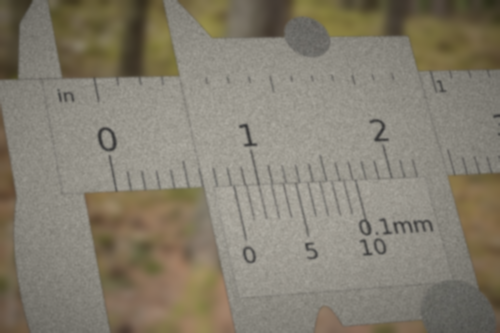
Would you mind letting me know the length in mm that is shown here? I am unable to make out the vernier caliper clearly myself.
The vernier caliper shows 8.2 mm
